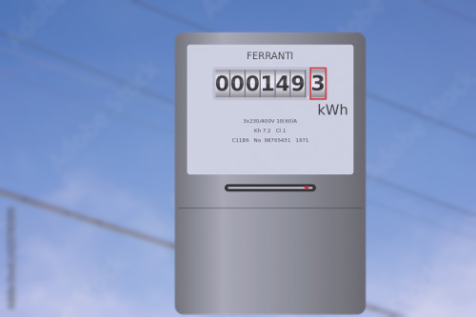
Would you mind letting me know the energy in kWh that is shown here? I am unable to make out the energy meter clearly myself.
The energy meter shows 149.3 kWh
